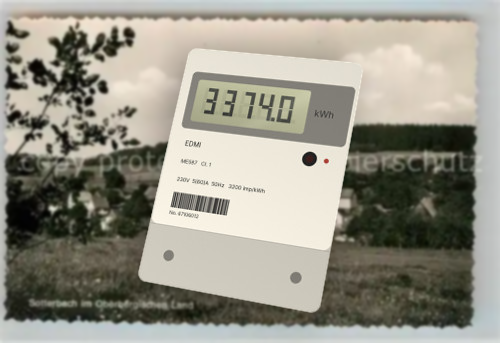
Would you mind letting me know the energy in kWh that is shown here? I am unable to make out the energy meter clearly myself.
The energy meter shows 3374.0 kWh
